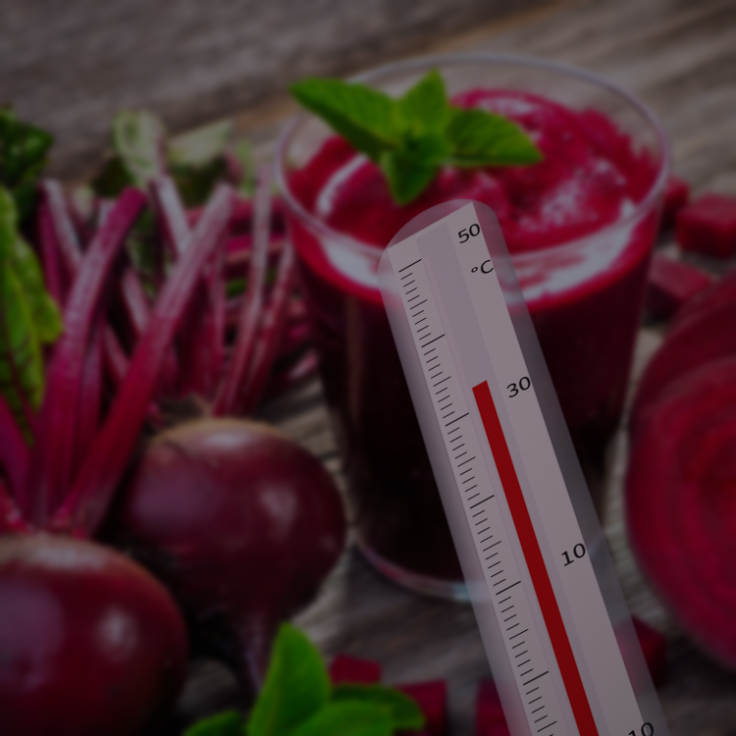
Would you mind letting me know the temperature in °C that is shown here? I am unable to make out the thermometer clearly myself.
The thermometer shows 32.5 °C
